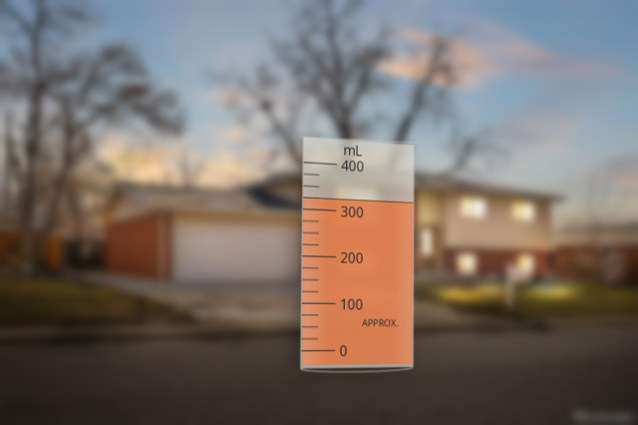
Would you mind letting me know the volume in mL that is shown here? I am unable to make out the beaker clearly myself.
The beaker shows 325 mL
